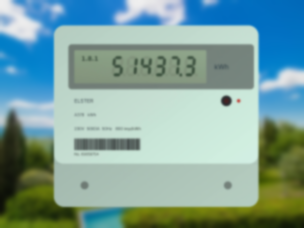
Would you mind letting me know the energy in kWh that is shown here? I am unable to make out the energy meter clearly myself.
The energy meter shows 51437.3 kWh
